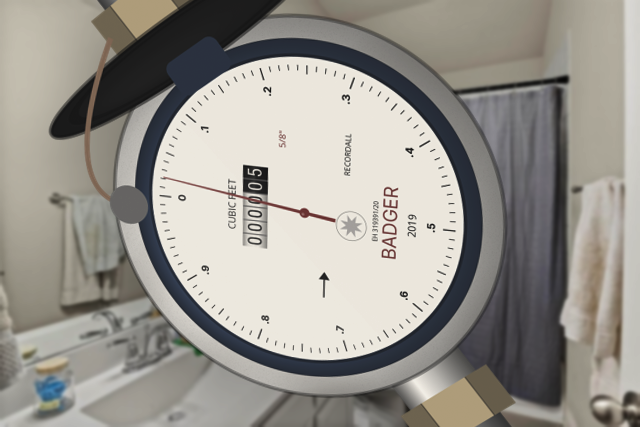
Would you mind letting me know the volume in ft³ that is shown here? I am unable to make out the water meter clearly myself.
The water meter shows 5.02 ft³
